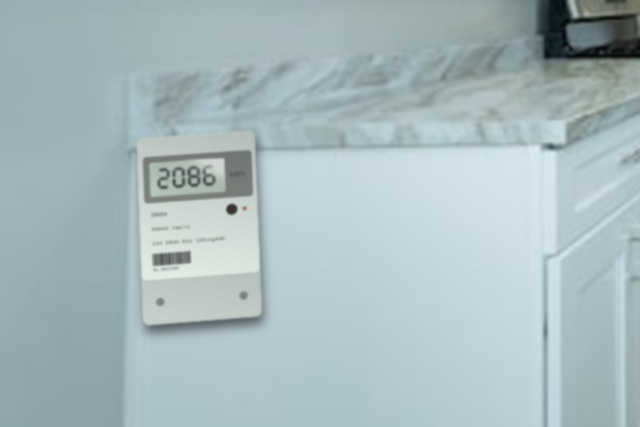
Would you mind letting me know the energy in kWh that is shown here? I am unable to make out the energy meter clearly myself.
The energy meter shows 2086 kWh
